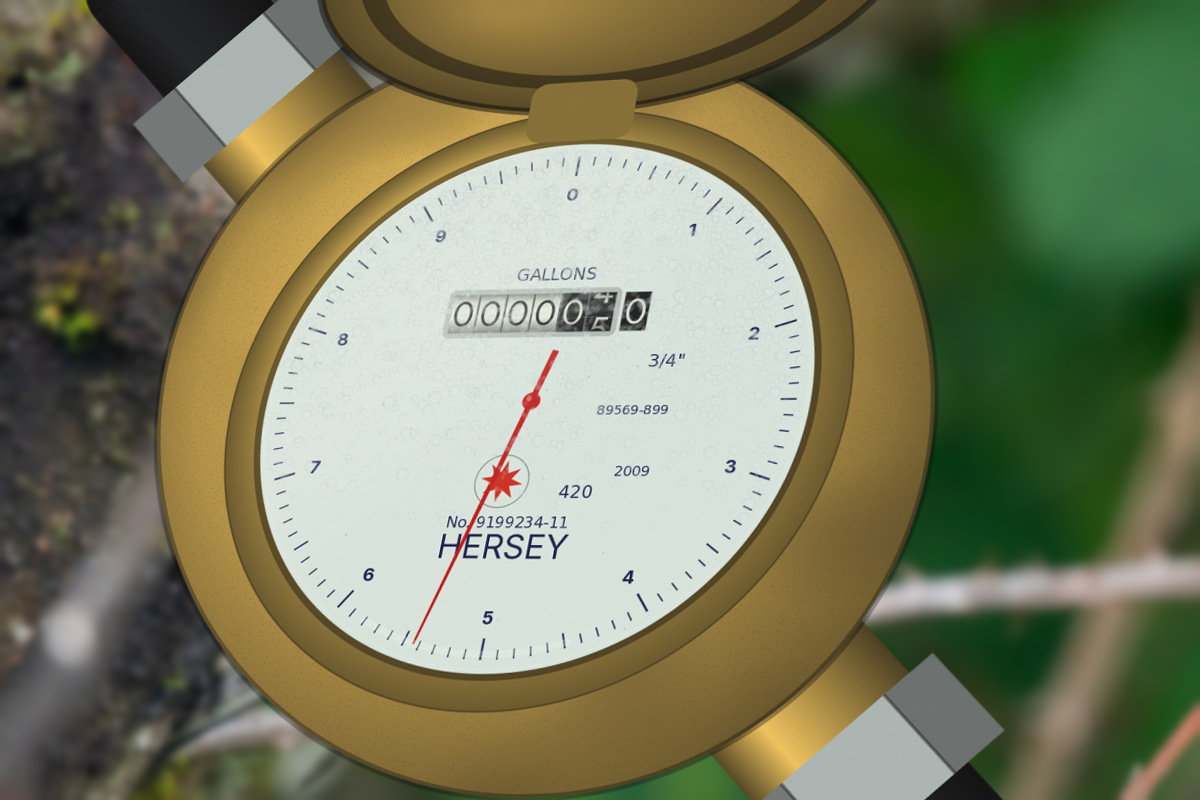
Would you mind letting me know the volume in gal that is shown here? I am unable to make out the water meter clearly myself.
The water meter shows 45.4 gal
